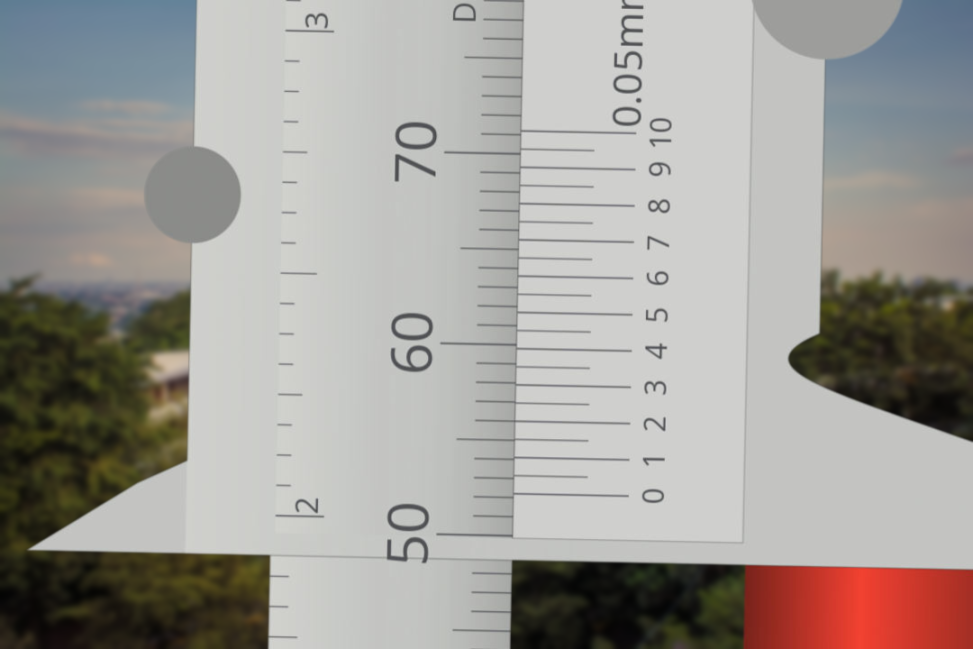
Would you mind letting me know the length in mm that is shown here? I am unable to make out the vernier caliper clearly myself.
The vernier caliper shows 52.2 mm
